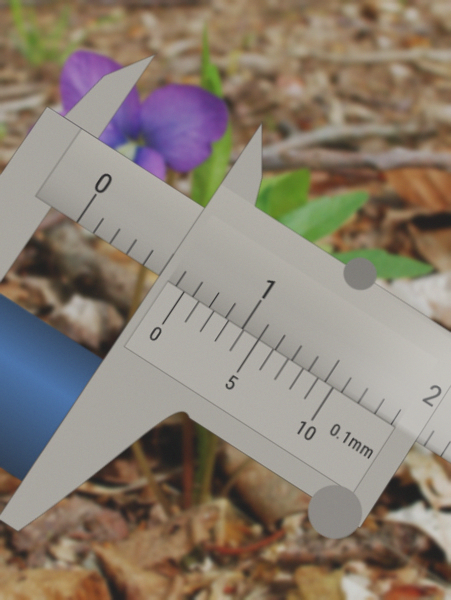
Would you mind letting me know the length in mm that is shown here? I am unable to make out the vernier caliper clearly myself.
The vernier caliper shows 6.5 mm
